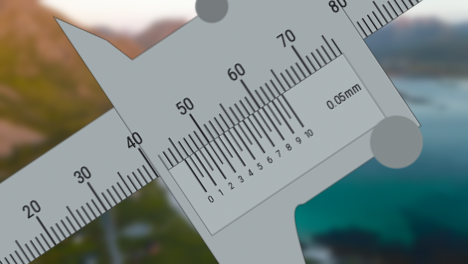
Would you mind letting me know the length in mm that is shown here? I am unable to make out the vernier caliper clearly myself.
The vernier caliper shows 45.2 mm
